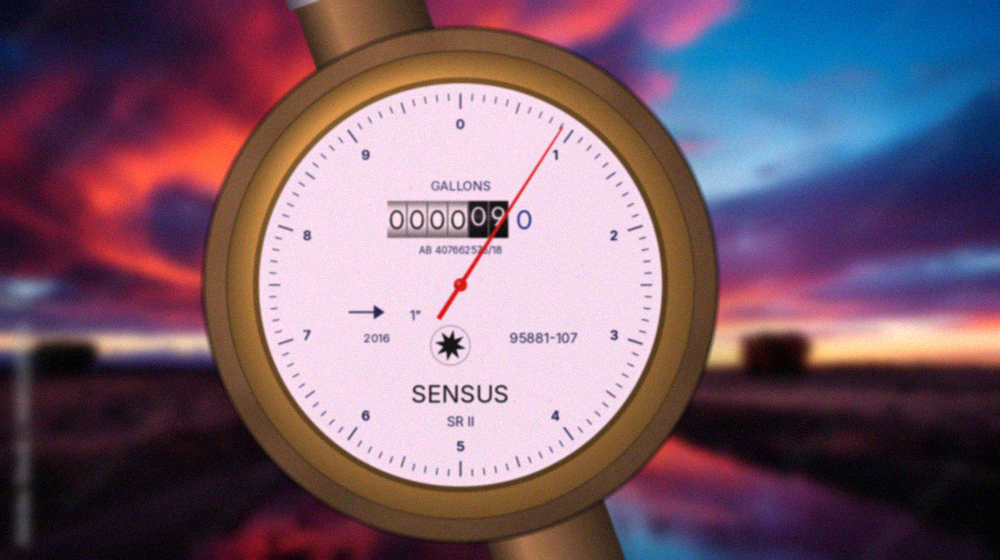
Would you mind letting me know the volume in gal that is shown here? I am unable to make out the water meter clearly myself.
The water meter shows 90.9 gal
